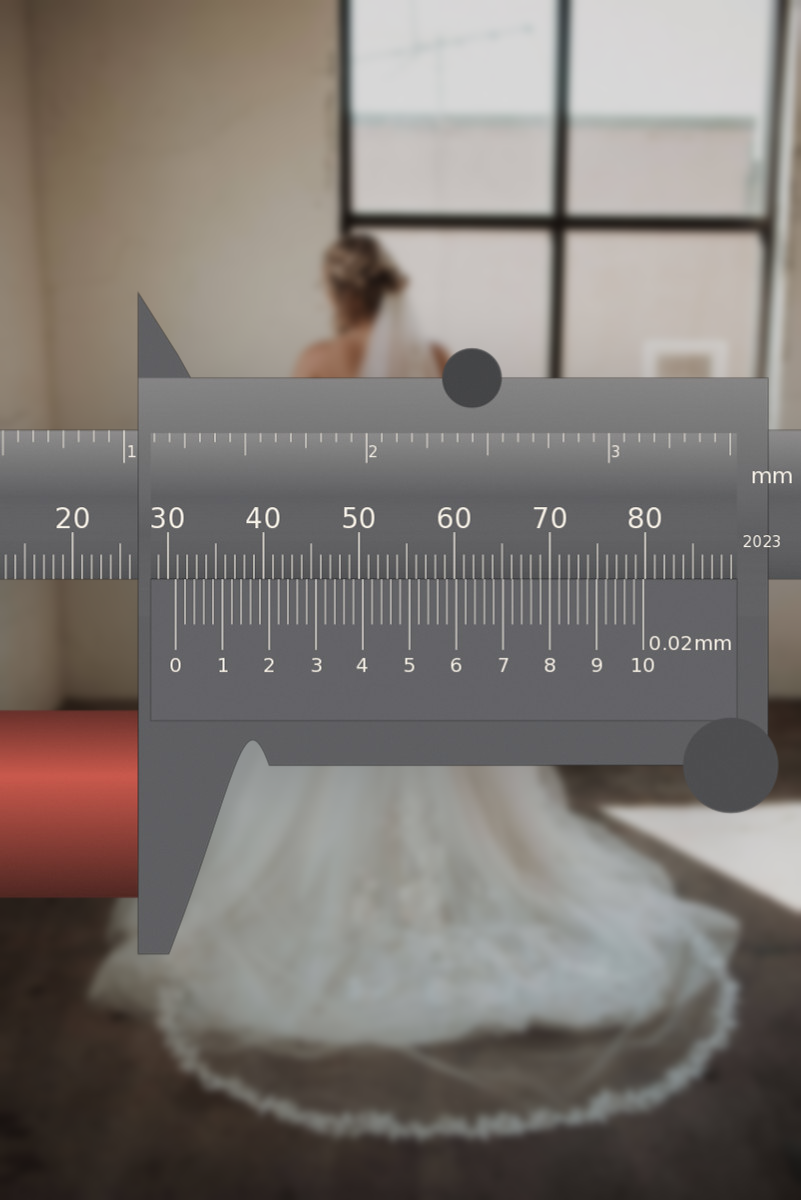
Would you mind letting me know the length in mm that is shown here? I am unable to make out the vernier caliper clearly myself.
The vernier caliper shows 30.8 mm
